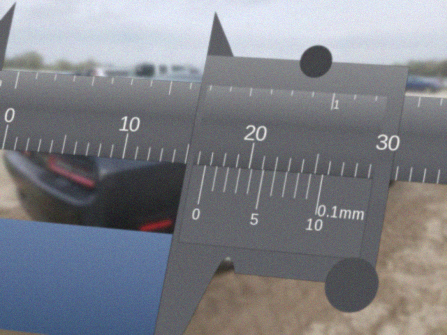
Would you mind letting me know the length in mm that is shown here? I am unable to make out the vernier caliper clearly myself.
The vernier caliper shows 16.6 mm
